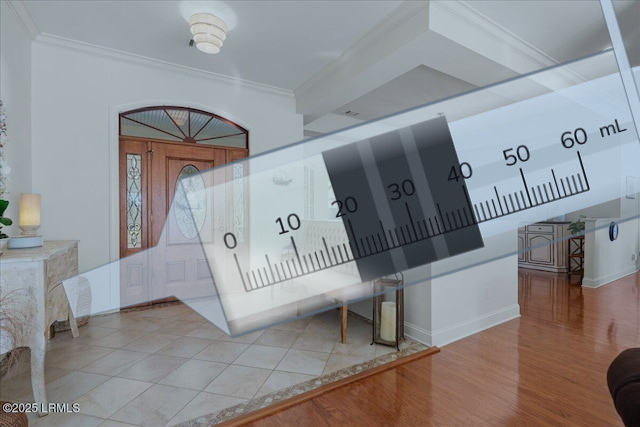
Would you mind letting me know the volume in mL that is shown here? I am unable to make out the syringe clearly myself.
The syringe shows 19 mL
